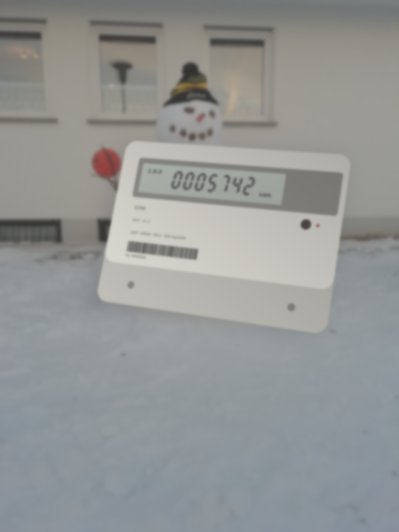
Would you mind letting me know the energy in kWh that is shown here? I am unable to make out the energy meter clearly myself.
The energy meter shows 5742 kWh
